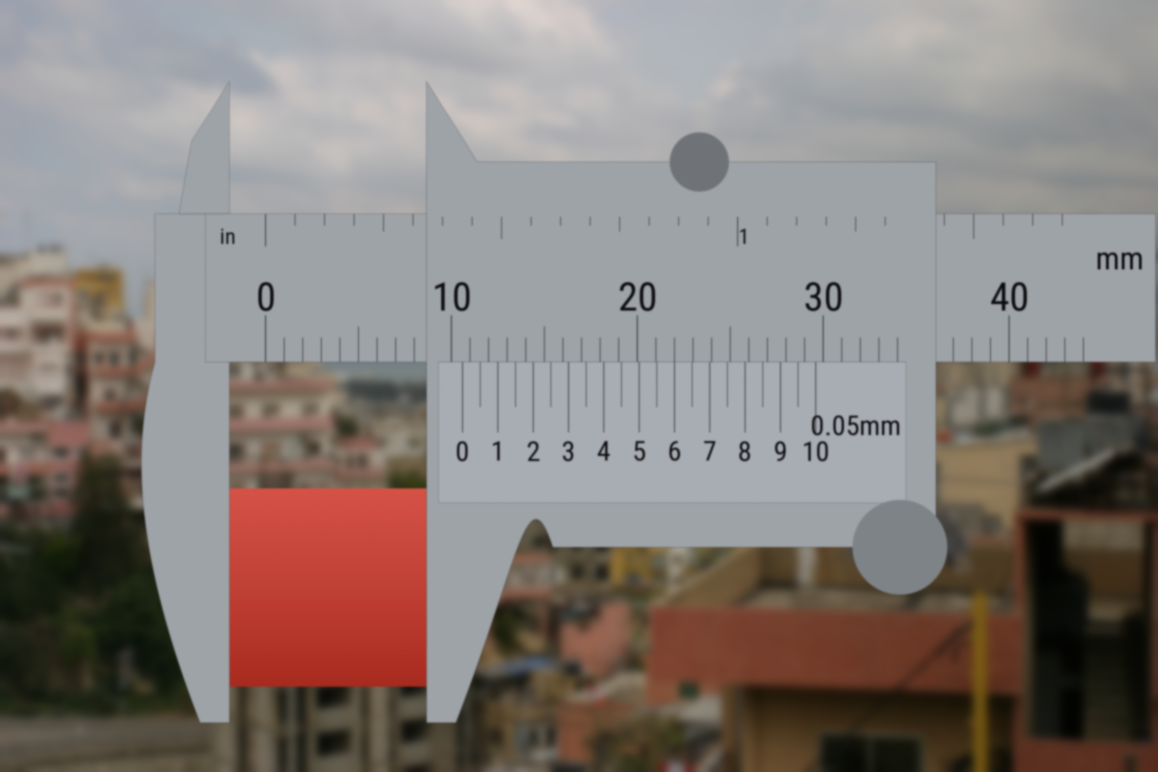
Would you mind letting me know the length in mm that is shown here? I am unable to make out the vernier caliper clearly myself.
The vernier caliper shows 10.6 mm
